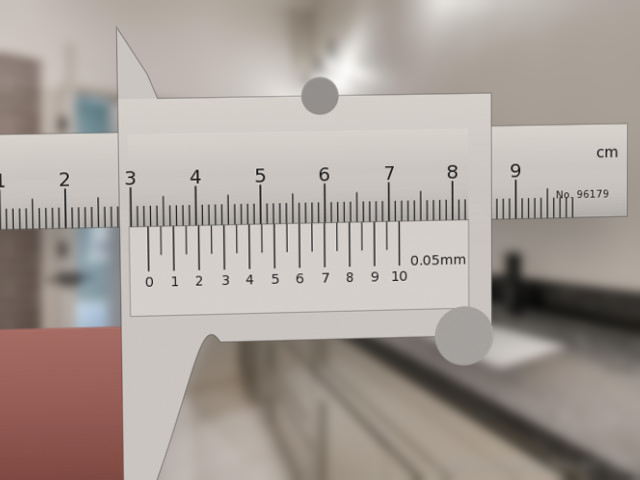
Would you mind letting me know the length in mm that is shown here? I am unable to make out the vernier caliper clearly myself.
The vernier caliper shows 32.6 mm
